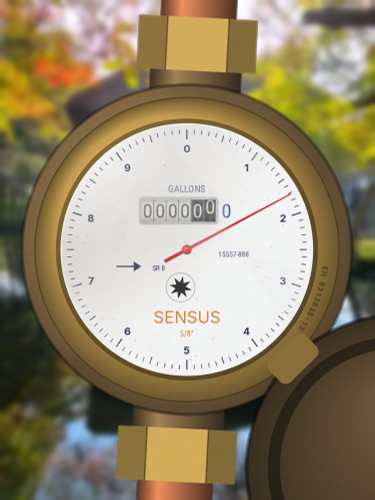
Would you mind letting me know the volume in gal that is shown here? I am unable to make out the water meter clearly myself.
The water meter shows 1.7 gal
